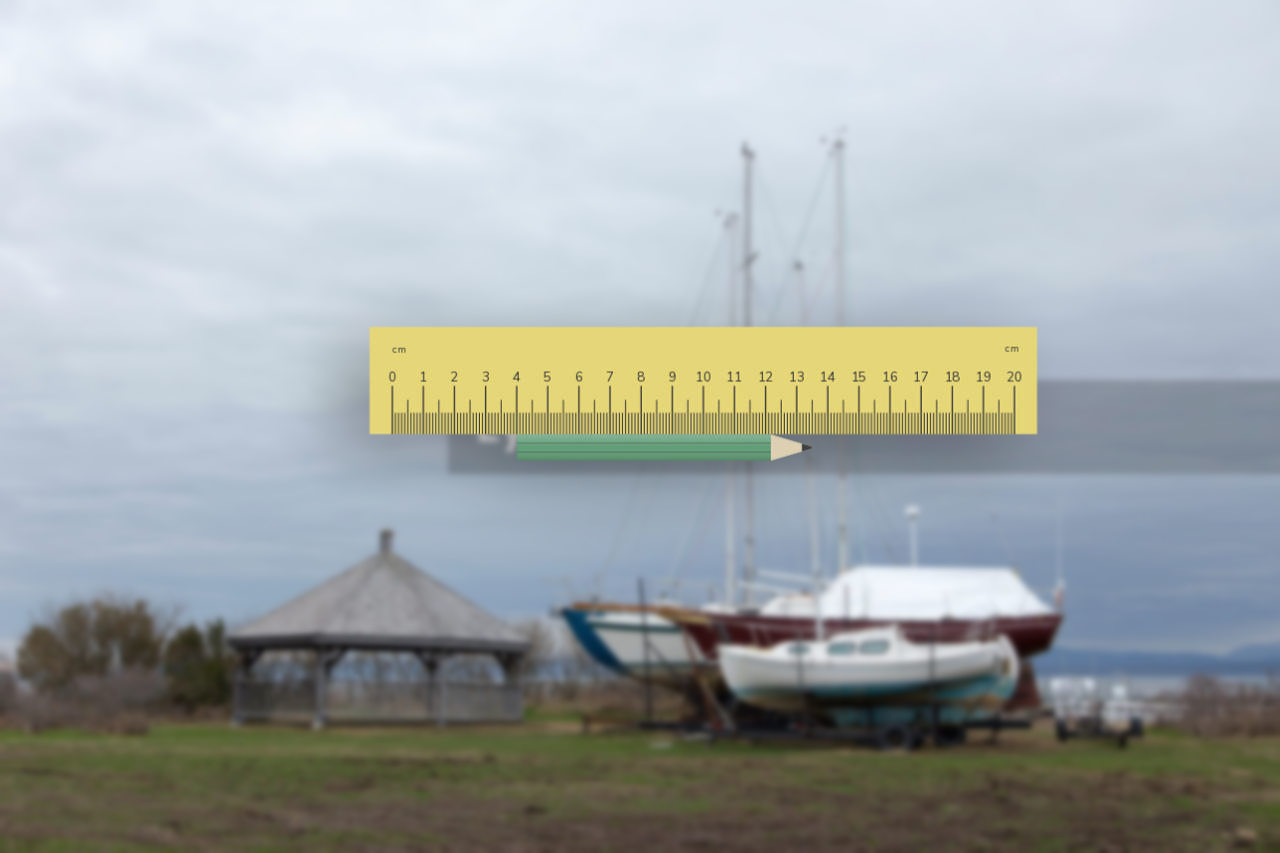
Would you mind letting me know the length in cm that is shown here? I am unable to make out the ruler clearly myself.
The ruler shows 9.5 cm
